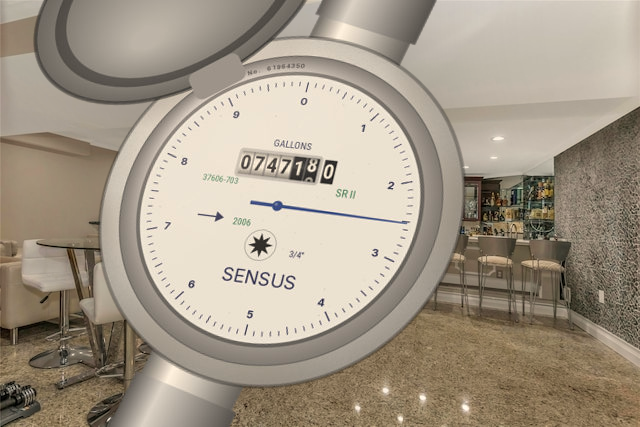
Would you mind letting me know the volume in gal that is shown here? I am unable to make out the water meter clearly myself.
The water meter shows 747182.5 gal
